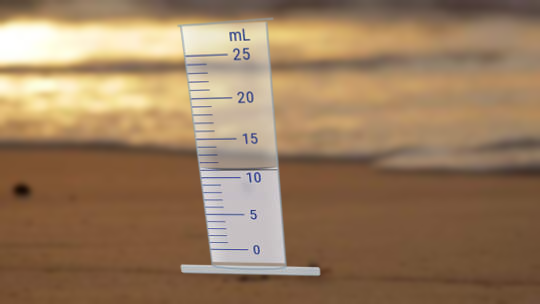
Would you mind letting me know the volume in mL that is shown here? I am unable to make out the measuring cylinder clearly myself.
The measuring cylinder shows 11 mL
